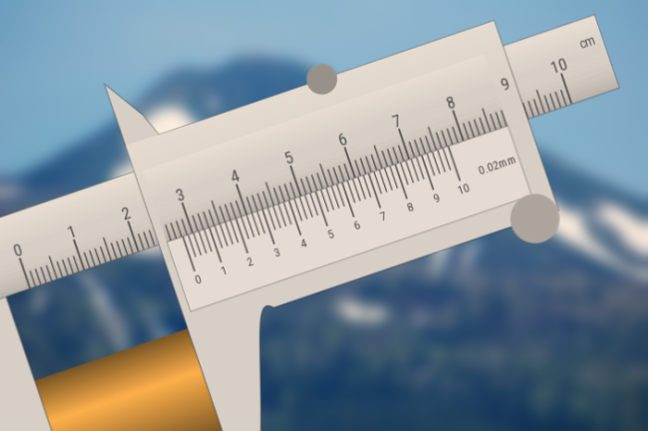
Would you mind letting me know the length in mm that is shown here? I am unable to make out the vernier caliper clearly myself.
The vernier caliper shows 28.2 mm
